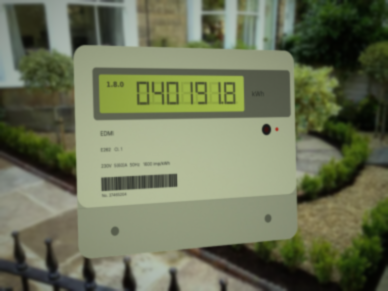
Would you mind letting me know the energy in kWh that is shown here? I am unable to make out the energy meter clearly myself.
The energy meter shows 40191.8 kWh
